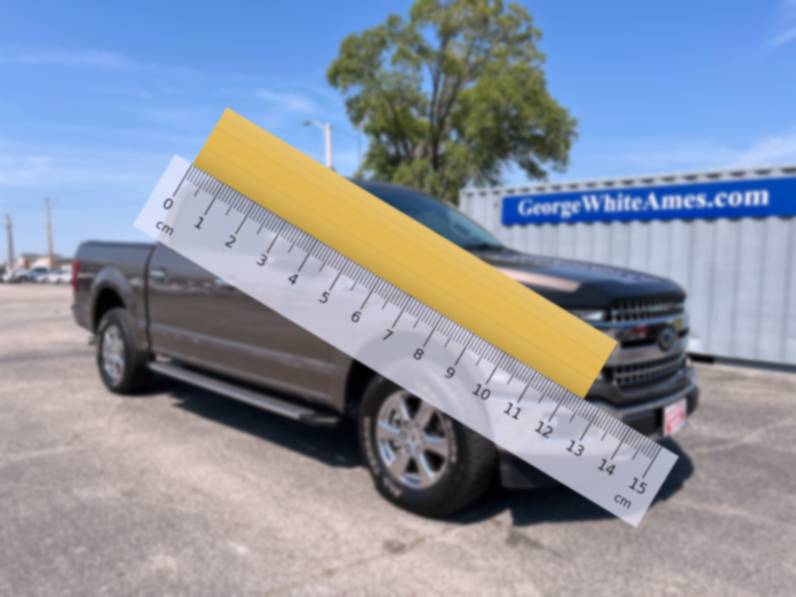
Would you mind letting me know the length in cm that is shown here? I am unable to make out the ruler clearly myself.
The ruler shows 12.5 cm
